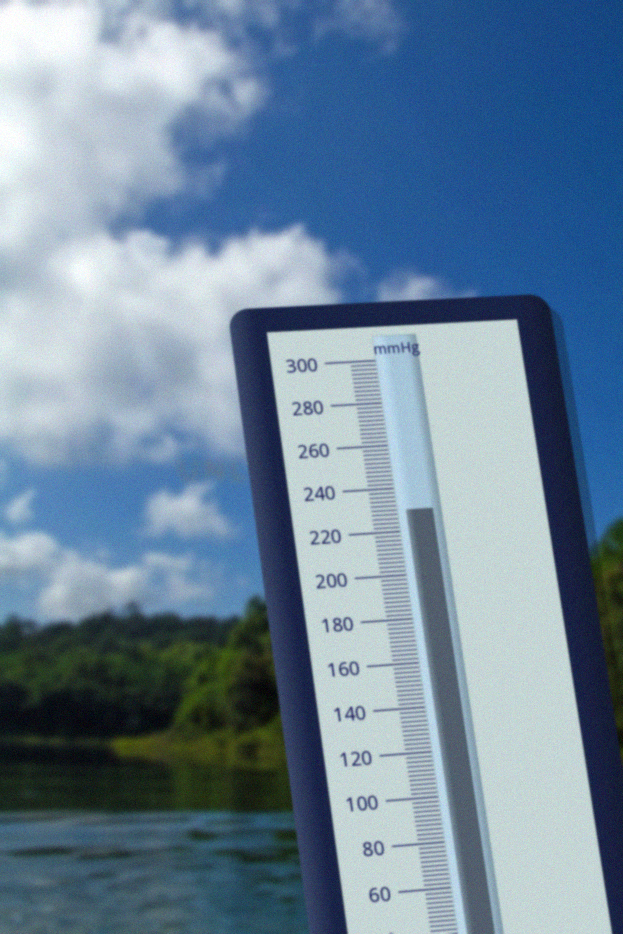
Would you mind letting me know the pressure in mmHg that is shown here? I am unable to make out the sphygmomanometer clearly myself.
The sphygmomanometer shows 230 mmHg
